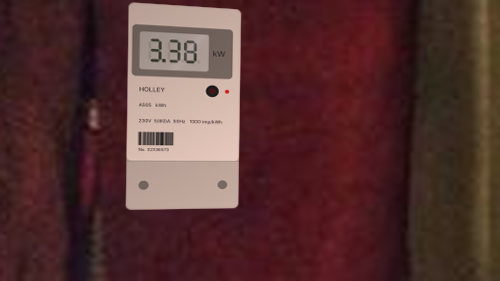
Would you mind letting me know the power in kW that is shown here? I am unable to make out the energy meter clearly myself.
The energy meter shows 3.38 kW
